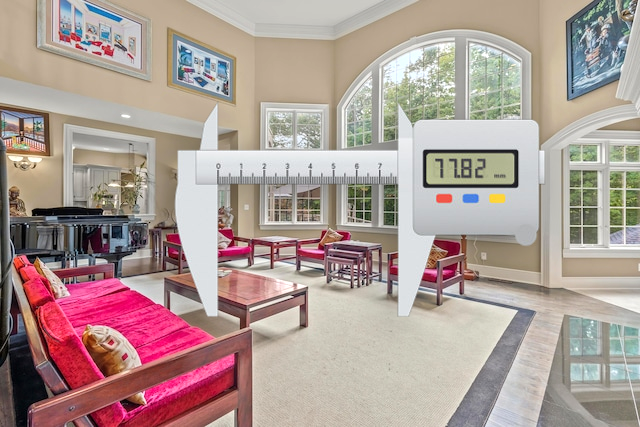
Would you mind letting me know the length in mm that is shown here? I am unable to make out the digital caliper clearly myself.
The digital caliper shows 77.82 mm
